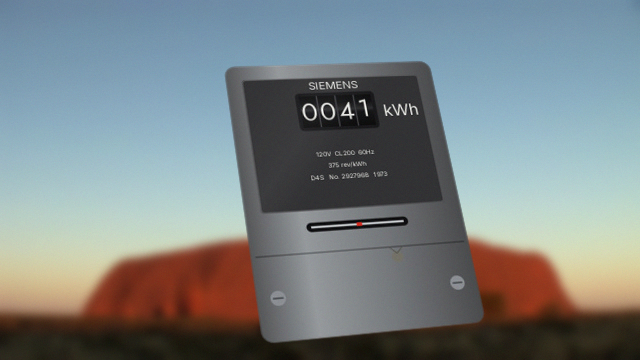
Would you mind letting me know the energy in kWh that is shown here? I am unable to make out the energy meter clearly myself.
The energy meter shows 41 kWh
